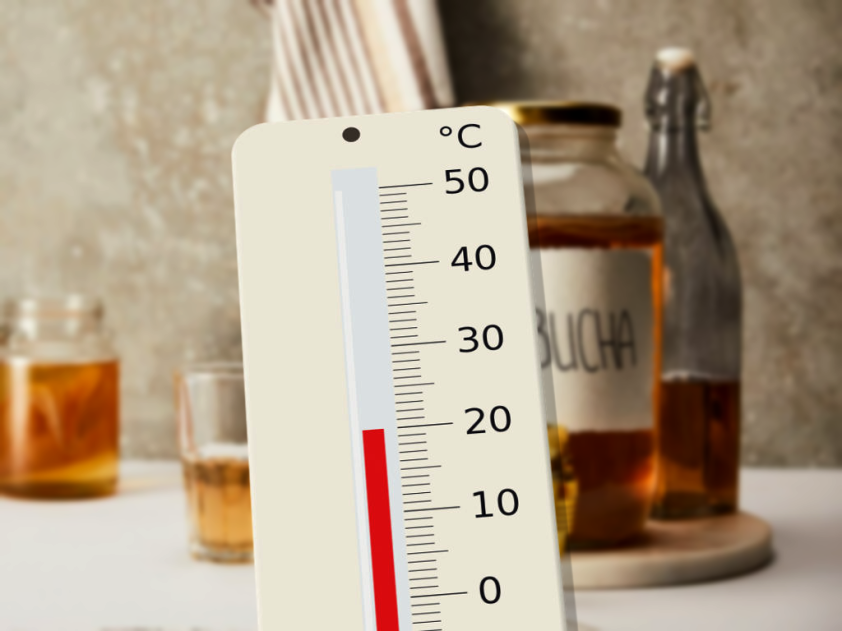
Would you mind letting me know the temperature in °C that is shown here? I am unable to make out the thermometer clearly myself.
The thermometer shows 20 °C
